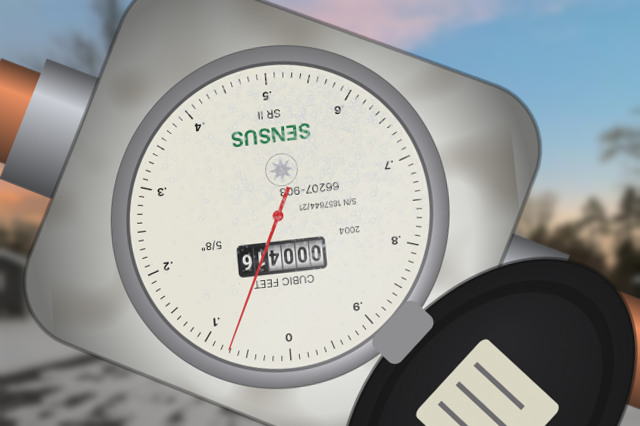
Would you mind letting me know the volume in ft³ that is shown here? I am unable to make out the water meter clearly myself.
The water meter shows 416.07 ft³
